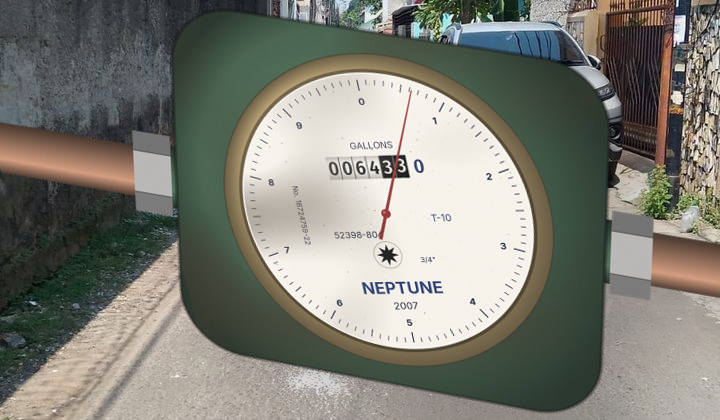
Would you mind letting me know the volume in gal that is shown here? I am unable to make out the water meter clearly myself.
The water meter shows 64330.6 gal
